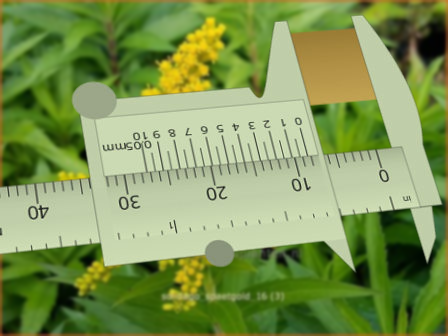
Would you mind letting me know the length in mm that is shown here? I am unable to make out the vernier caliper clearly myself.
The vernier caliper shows 8.4 mm
